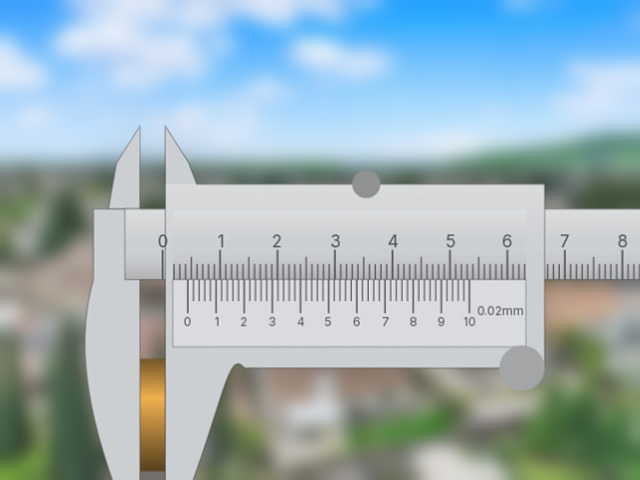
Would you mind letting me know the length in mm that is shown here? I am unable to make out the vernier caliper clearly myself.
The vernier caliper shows 4.4 mm
